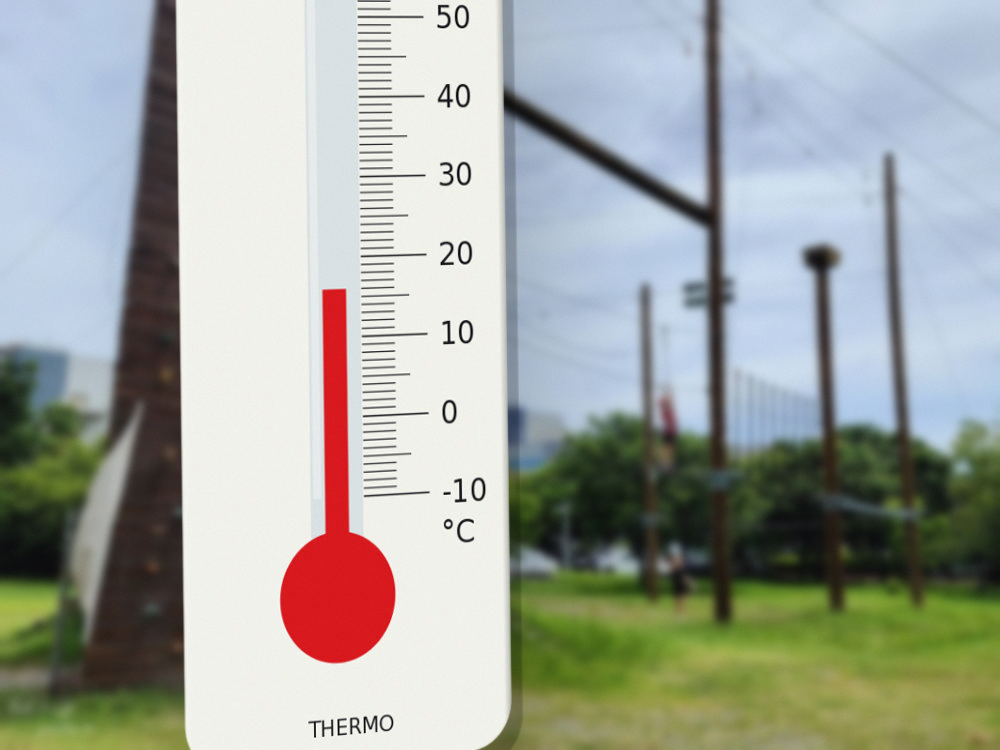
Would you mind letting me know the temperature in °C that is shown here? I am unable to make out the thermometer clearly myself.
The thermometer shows 16 °C
